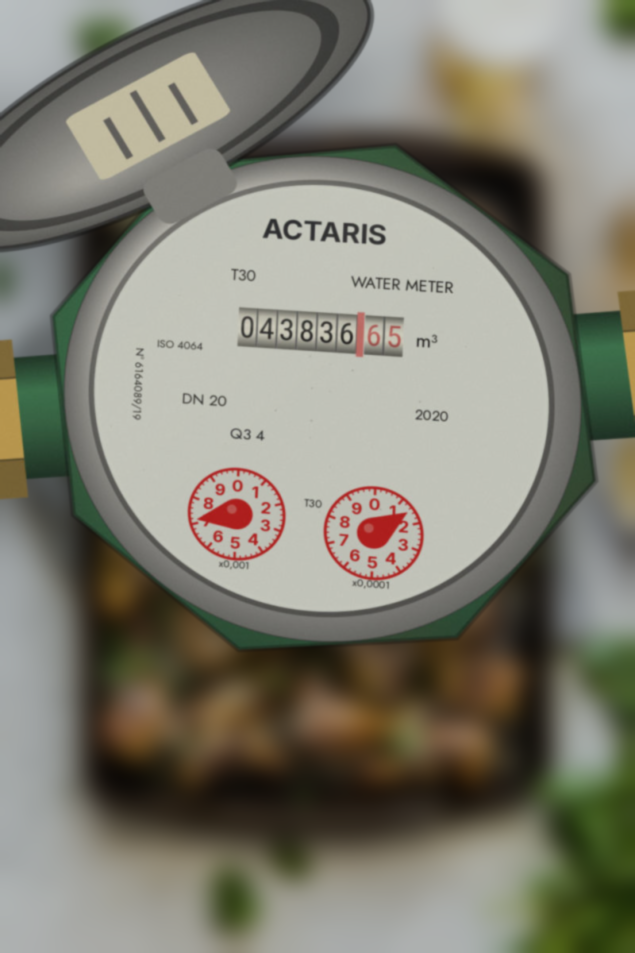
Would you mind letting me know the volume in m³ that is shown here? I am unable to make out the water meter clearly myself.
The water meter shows 43836.6571 m³
